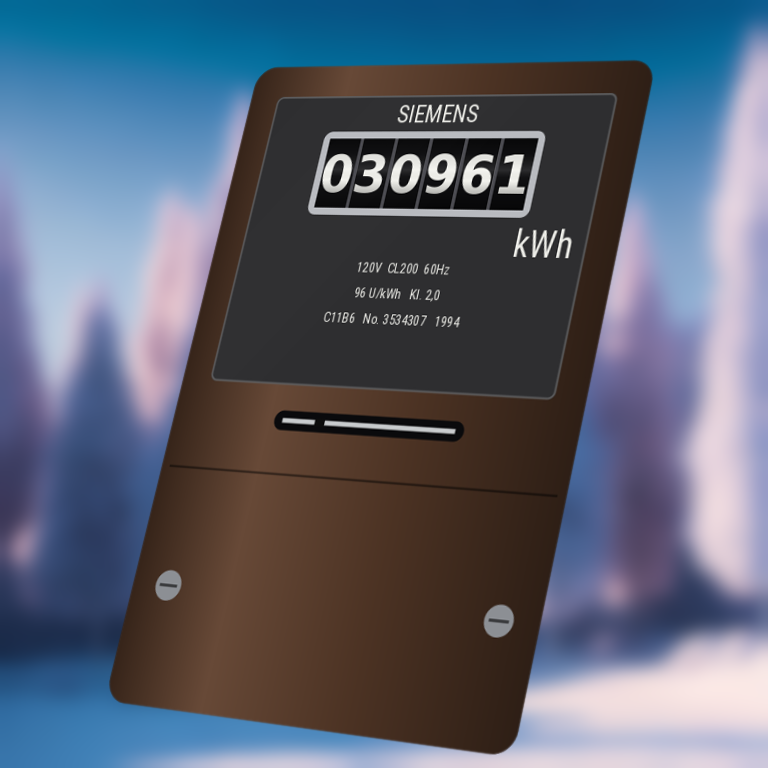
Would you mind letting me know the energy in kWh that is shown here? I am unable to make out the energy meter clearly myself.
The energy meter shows 30961 kWh
